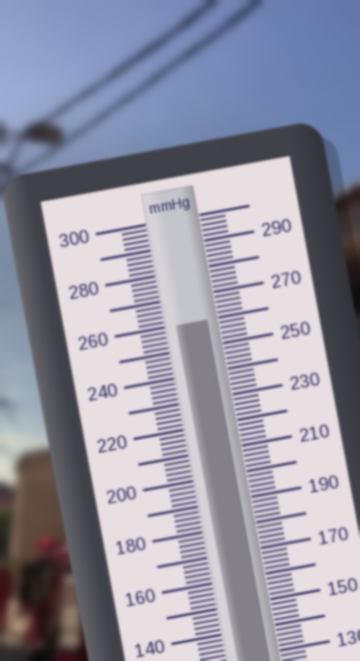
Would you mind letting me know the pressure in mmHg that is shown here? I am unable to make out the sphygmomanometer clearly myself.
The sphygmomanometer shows 260 mmHg
